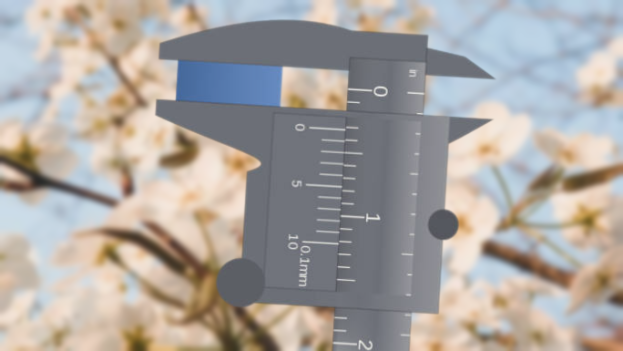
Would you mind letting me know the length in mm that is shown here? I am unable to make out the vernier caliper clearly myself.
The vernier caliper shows 3.2 mm
